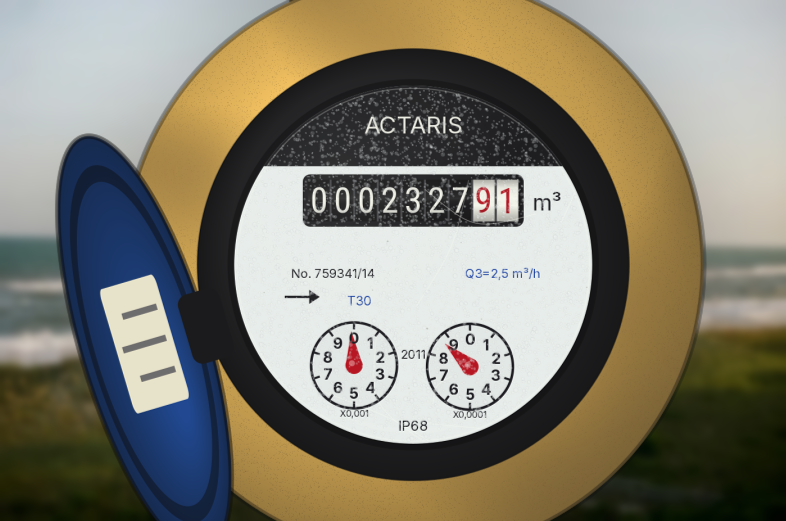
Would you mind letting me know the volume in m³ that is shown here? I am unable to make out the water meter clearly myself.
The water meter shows 2327.9098 m³
